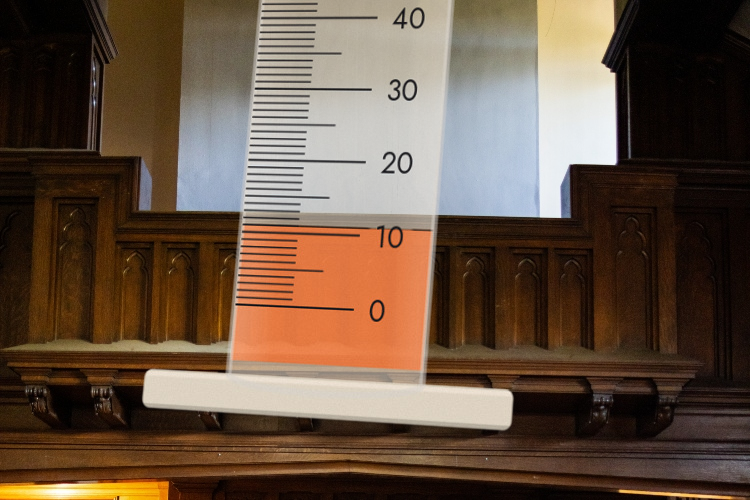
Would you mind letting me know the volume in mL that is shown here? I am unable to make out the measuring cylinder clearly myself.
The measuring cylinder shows 11 mL
